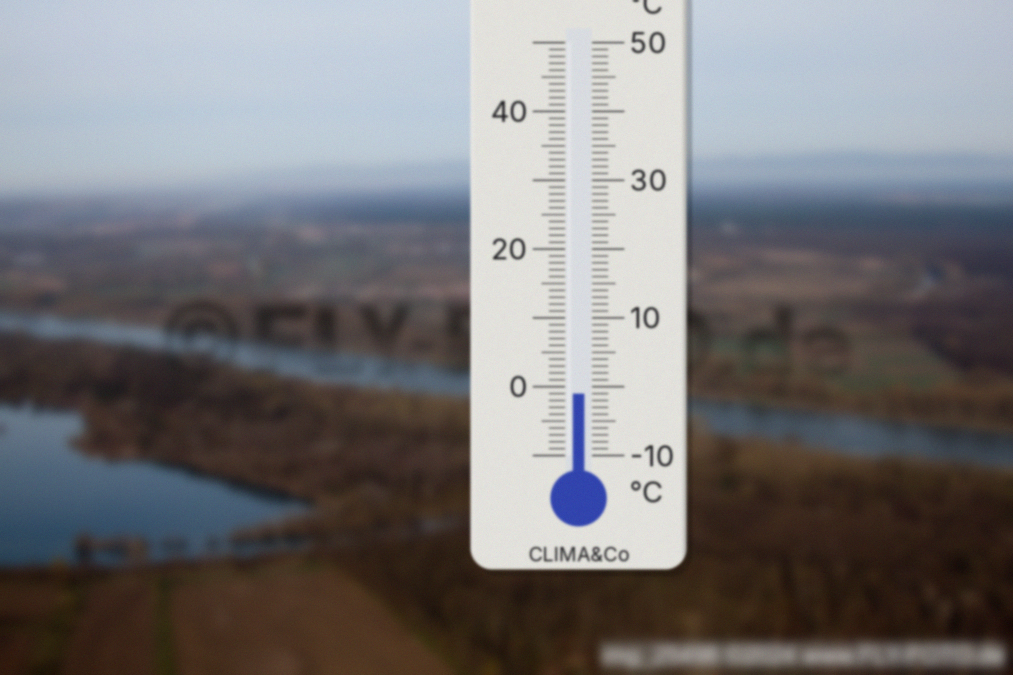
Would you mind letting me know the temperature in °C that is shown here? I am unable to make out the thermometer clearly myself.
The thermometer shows -1 °C
